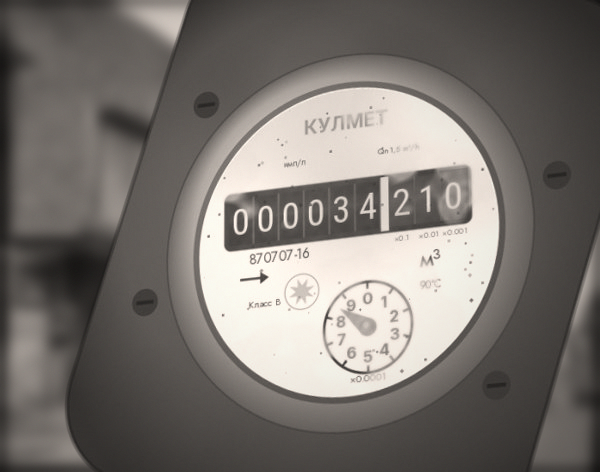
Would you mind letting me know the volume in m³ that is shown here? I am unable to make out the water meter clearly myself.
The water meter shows 34.2108 m³
